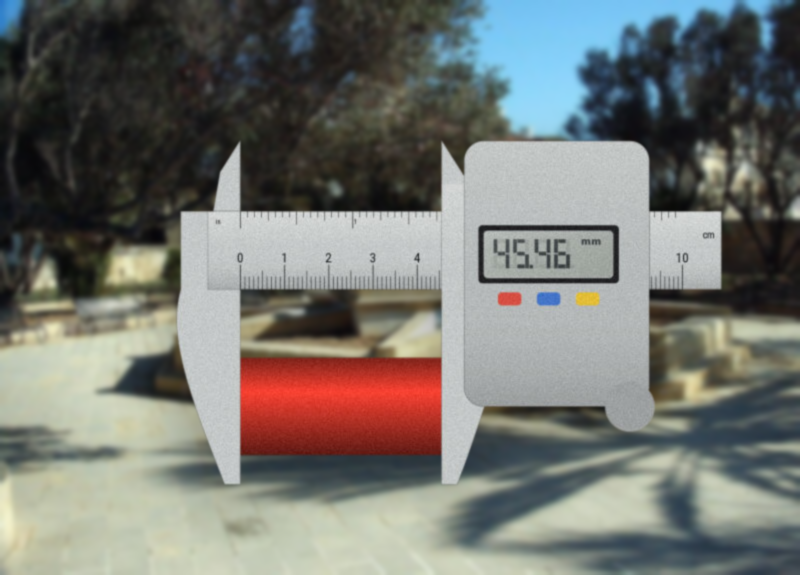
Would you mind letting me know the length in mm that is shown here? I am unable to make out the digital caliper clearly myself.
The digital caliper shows 45.46 mm
